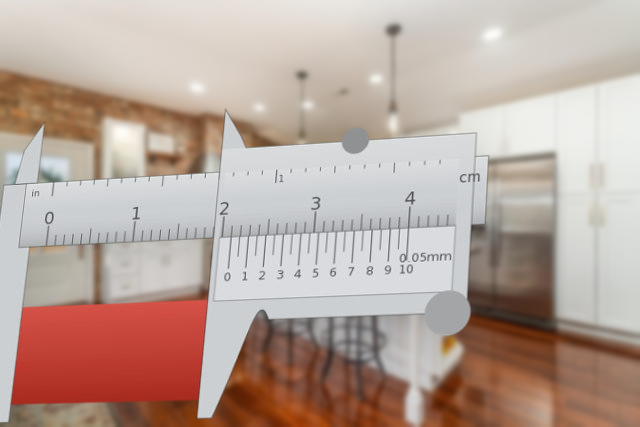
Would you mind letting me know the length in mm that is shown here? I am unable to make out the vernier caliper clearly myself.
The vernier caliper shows 21.0 mm
